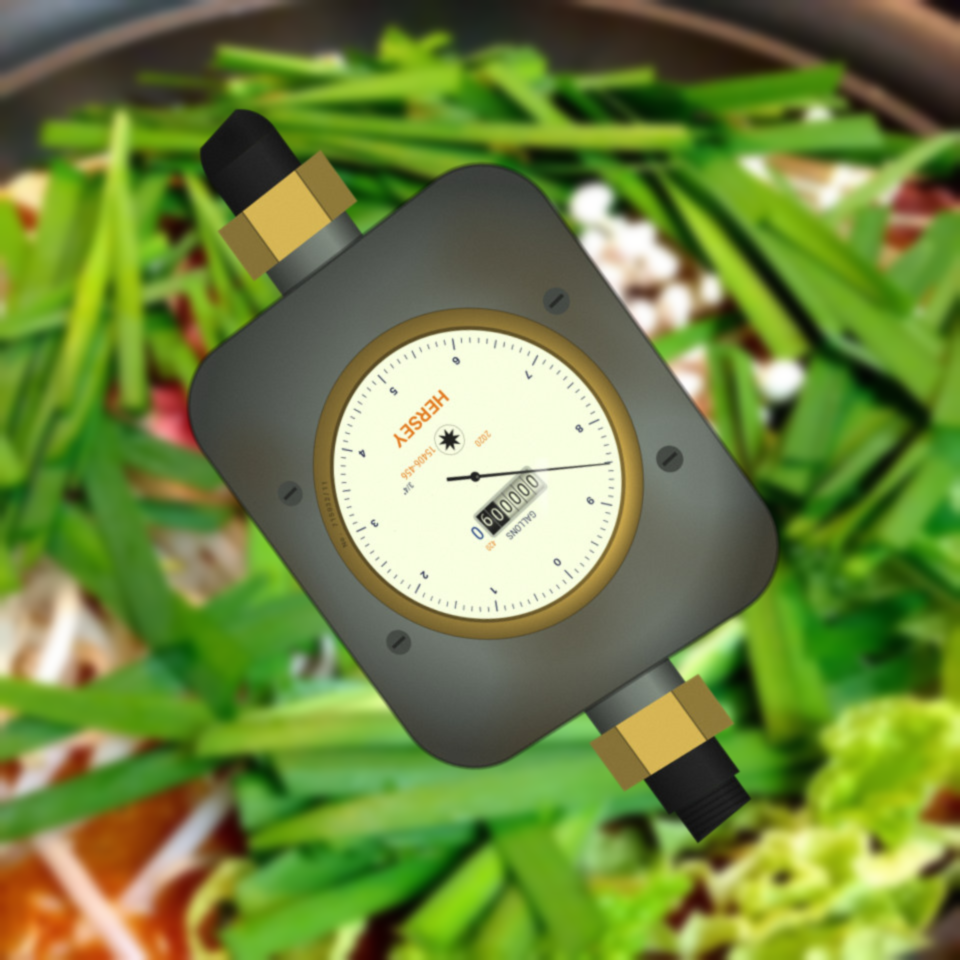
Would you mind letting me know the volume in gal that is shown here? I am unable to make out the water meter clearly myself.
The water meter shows 88.5 gal
